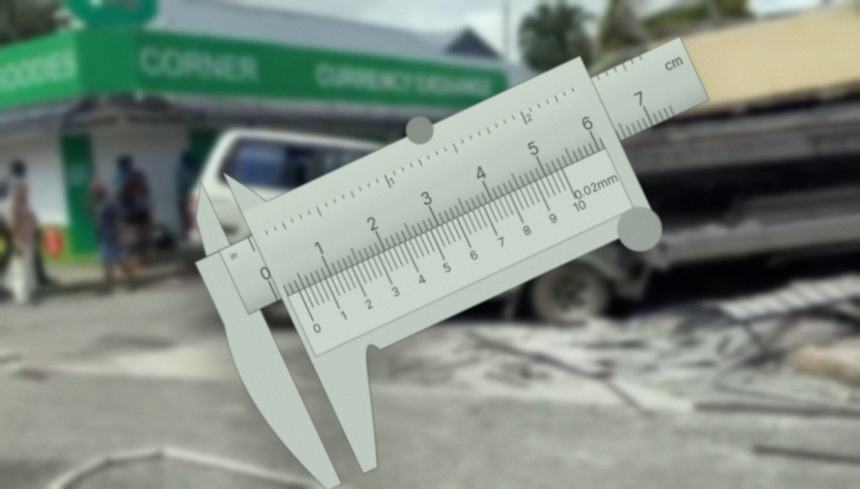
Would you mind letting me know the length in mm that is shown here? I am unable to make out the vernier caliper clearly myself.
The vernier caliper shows 4.0 mm
